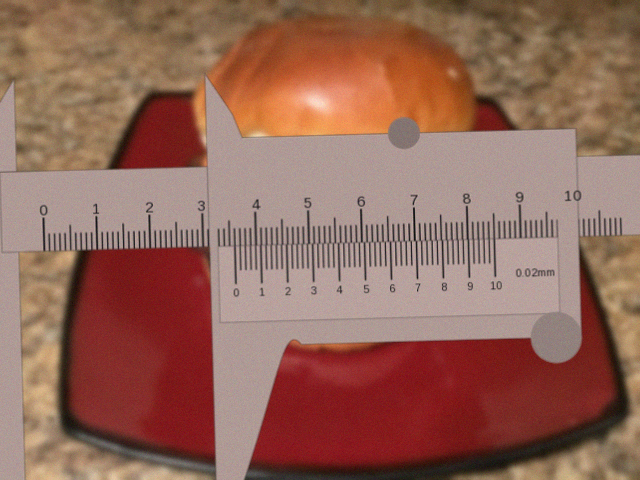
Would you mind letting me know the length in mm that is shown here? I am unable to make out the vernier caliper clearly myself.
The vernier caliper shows 36.0 mm
